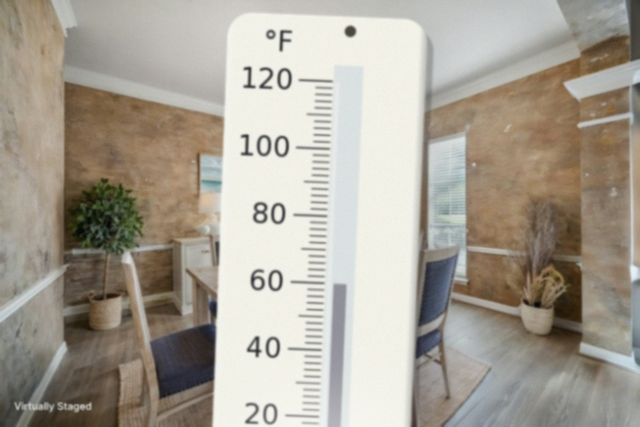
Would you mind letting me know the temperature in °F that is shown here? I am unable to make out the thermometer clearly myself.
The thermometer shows 60 °F
